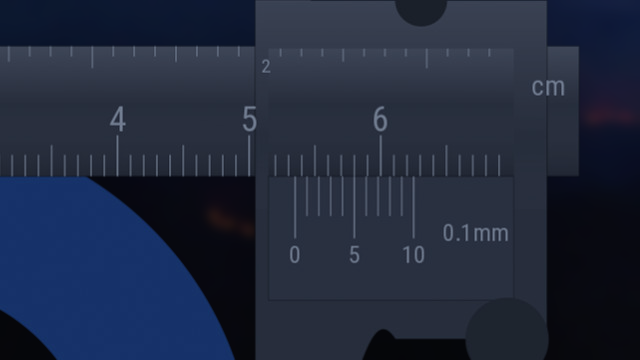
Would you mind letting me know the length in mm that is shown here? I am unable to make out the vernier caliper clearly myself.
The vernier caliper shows 53.5 mm
